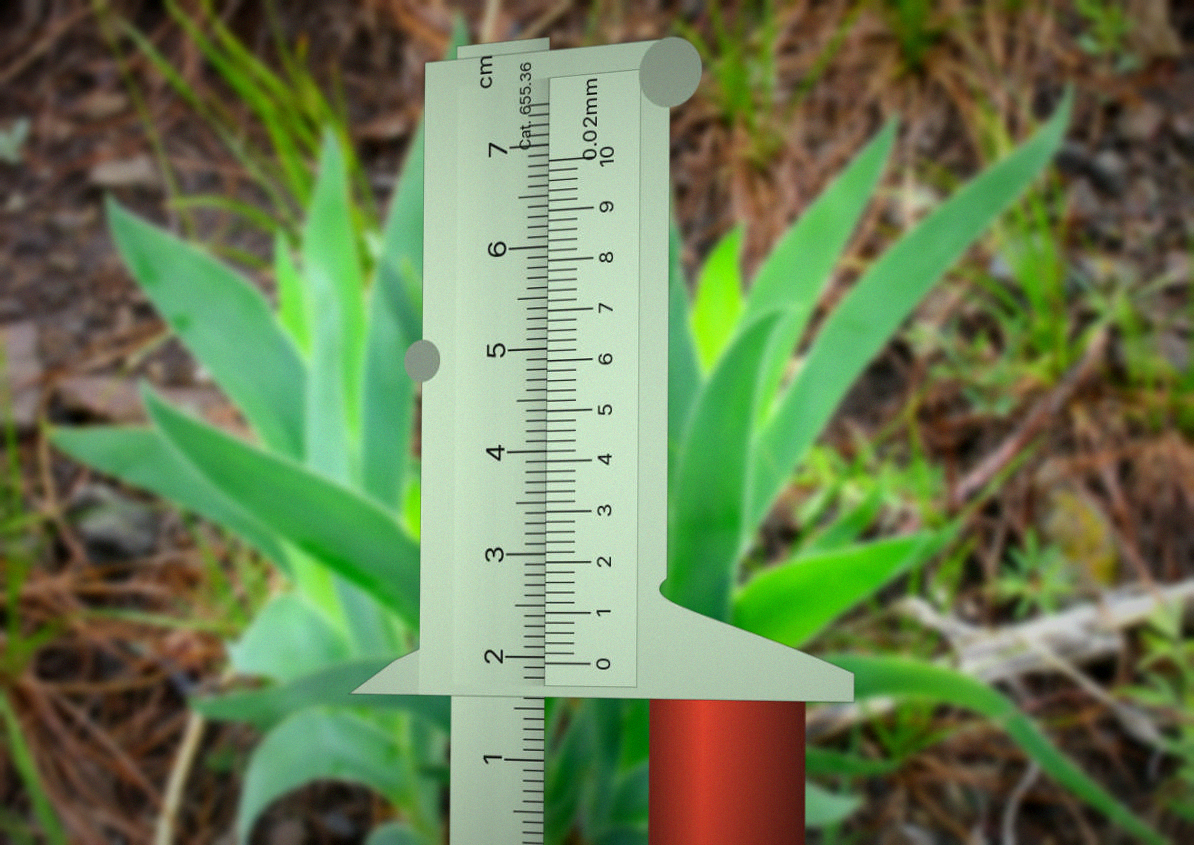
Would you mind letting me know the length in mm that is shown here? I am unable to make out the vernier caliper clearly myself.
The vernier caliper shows 19.4 mm
